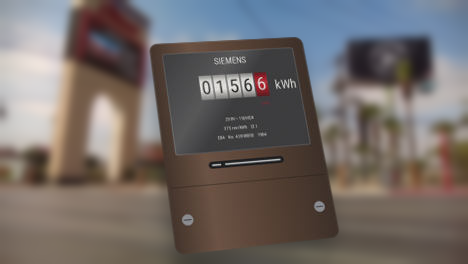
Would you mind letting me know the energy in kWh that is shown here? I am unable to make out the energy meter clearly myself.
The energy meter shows 156.6 kWh
